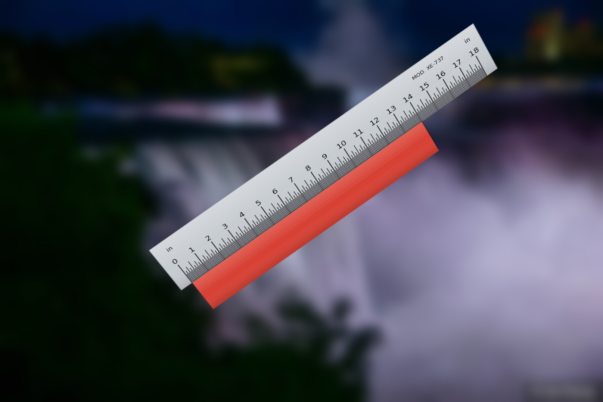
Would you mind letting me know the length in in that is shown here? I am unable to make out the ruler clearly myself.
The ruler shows 14 in
